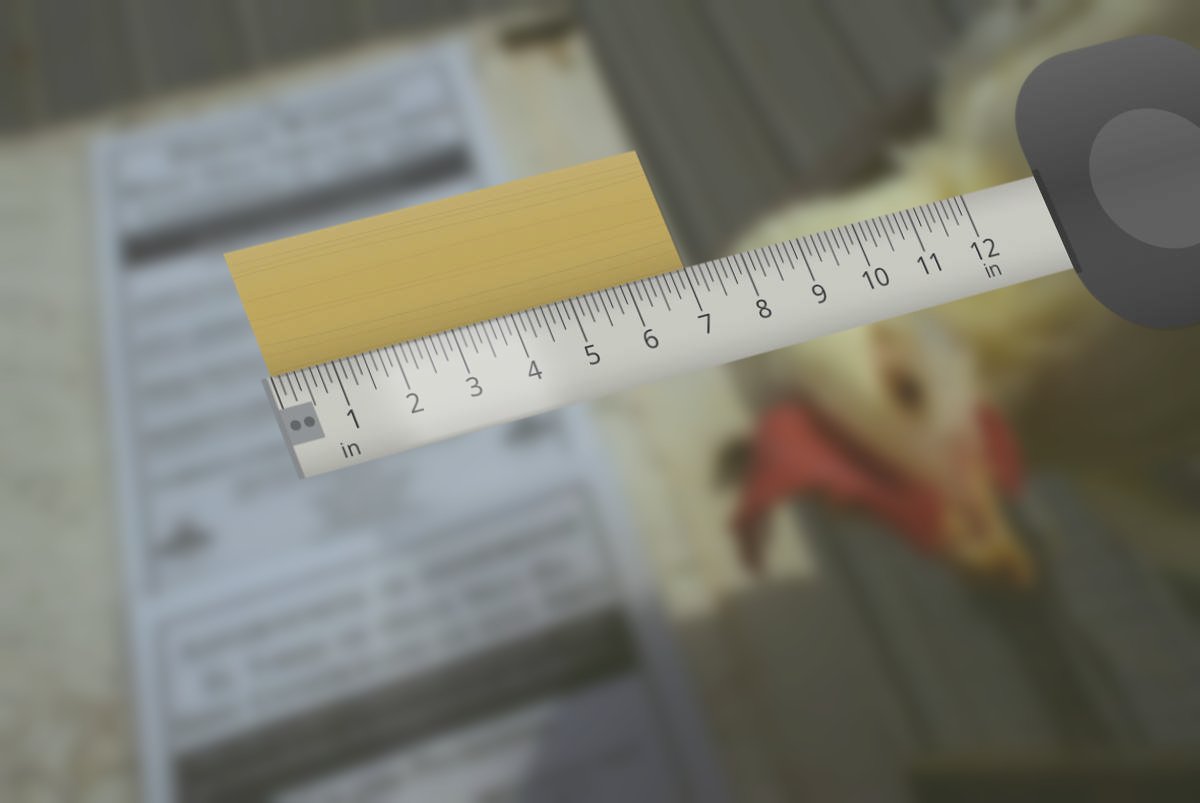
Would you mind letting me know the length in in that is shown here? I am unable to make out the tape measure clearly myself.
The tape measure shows 7 in
